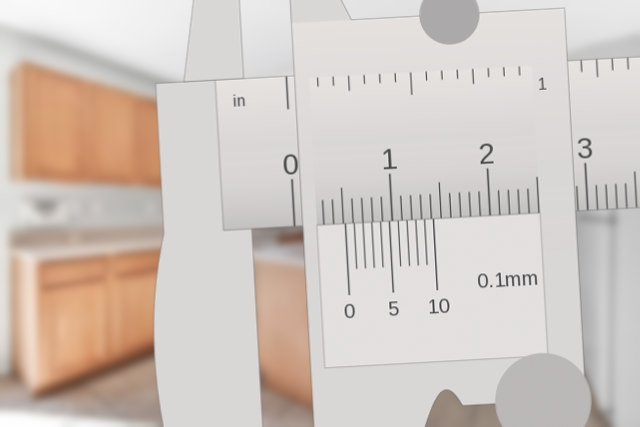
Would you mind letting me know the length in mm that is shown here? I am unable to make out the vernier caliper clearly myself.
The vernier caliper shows 5.2 mm
